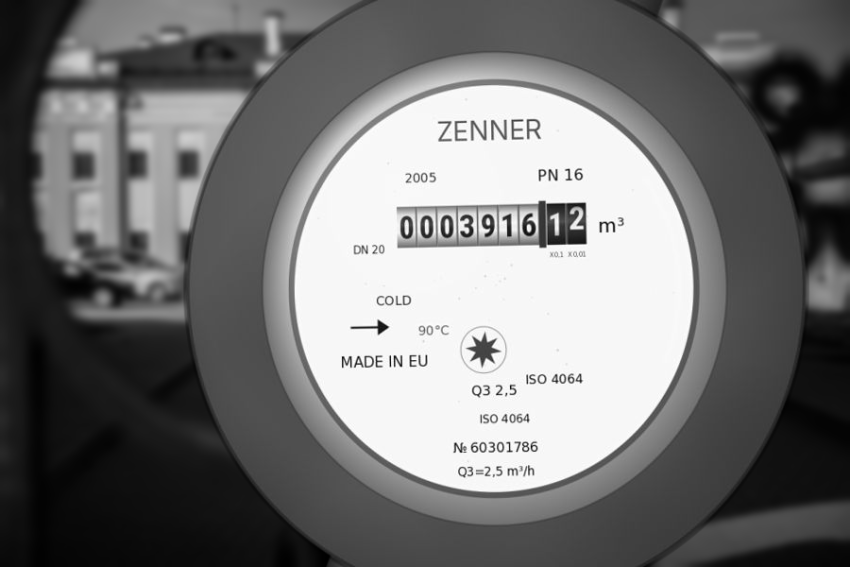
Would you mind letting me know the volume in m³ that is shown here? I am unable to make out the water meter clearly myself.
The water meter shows 3916.12 m³
